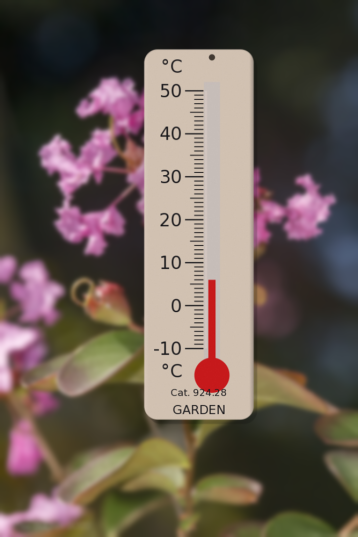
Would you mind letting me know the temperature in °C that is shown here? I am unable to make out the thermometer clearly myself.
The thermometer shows 6 °C
